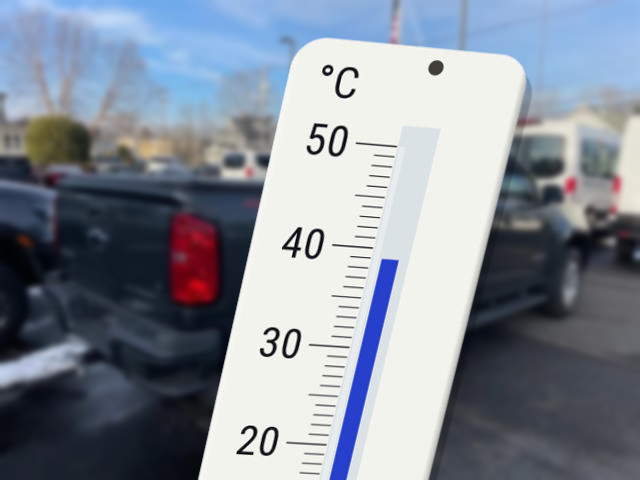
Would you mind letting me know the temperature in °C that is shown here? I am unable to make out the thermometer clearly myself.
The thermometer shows 39 °C
